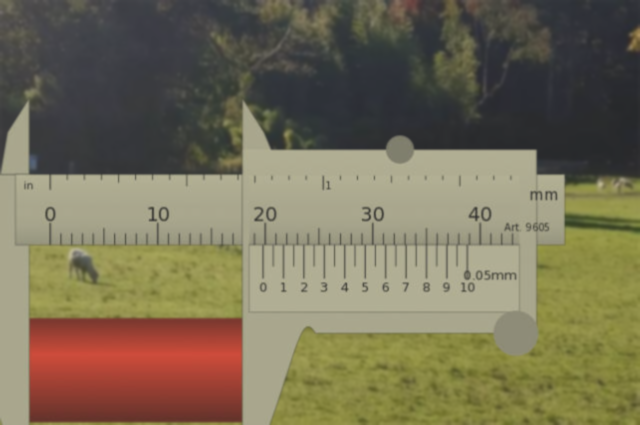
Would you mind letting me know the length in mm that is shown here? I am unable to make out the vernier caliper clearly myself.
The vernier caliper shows 19.8 mm
